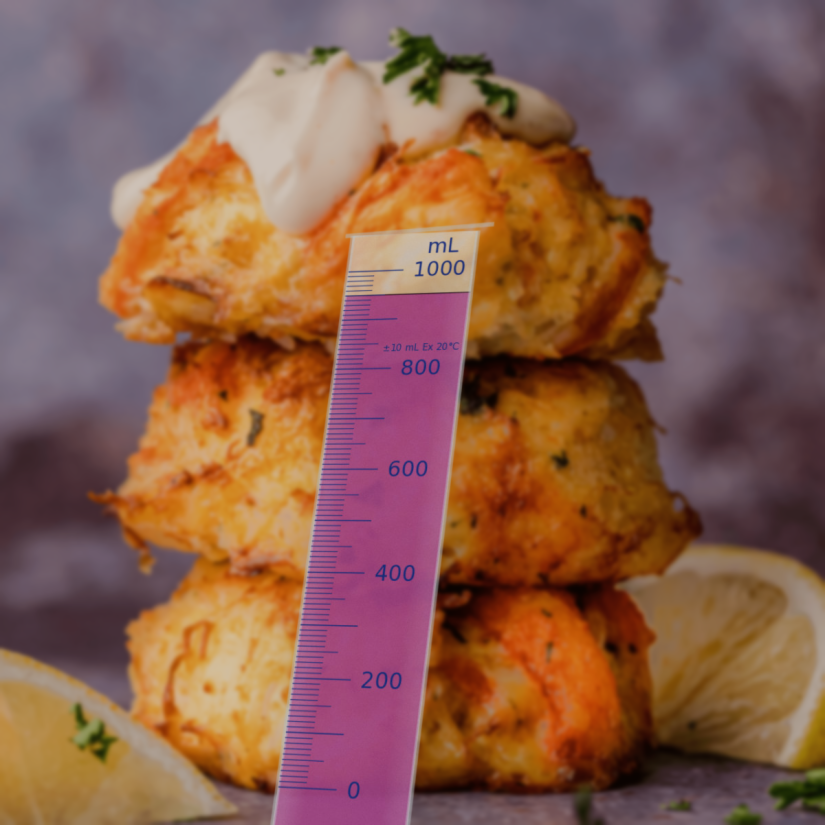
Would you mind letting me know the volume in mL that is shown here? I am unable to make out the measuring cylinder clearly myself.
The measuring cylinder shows 950 mL
